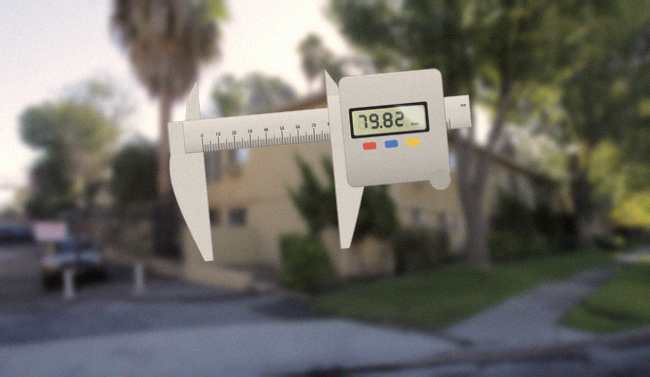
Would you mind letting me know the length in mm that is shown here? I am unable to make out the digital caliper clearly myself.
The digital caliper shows 79.82 mm
